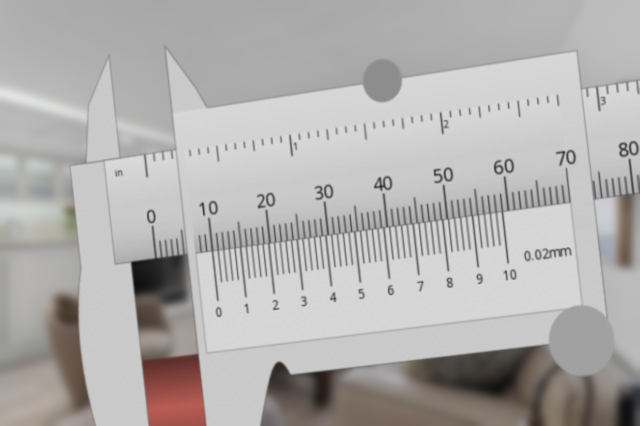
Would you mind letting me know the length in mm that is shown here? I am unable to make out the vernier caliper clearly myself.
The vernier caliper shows 10.0 mm
